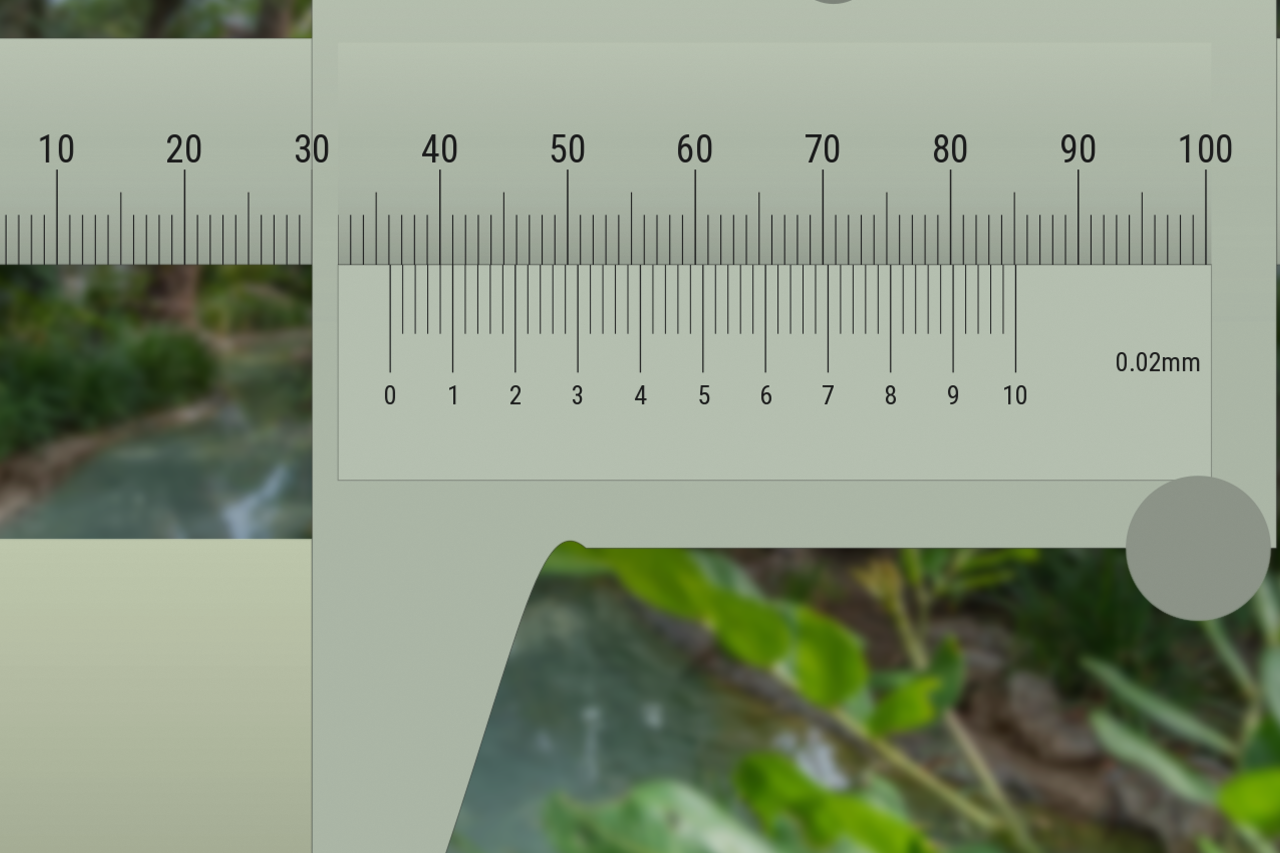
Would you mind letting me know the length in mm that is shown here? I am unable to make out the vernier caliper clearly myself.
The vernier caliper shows 36.1 mm
